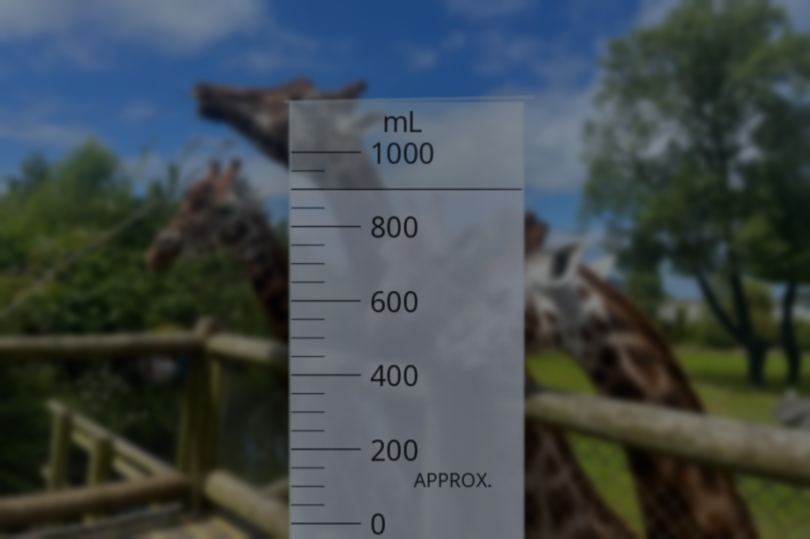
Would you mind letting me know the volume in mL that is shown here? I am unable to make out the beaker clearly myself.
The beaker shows 900 mL
